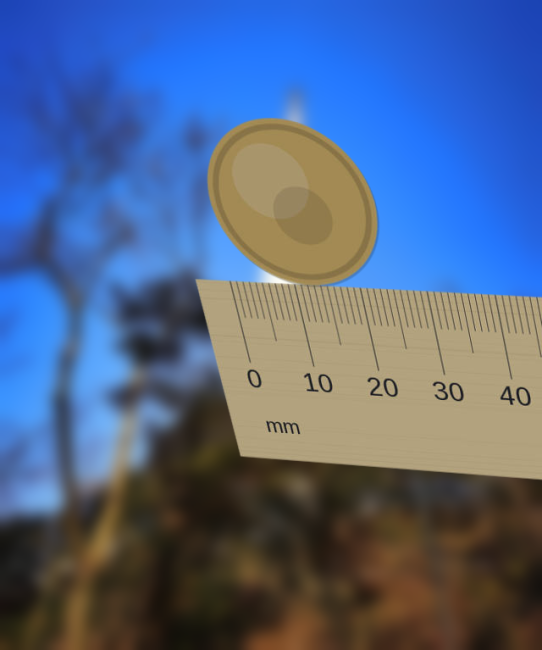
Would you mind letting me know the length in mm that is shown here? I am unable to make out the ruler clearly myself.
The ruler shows 25 mm
